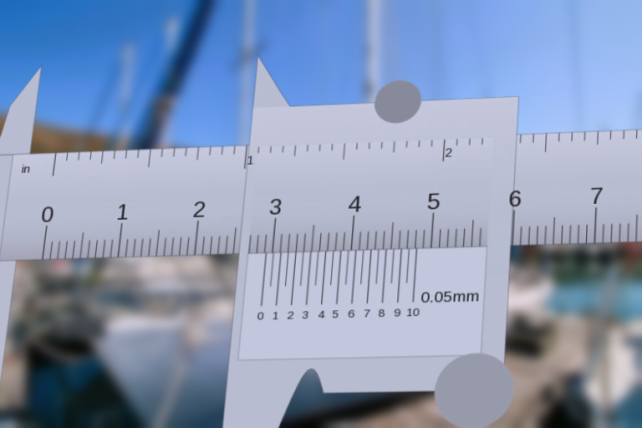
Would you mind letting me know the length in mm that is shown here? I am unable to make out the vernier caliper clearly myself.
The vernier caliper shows 29.2 mm
